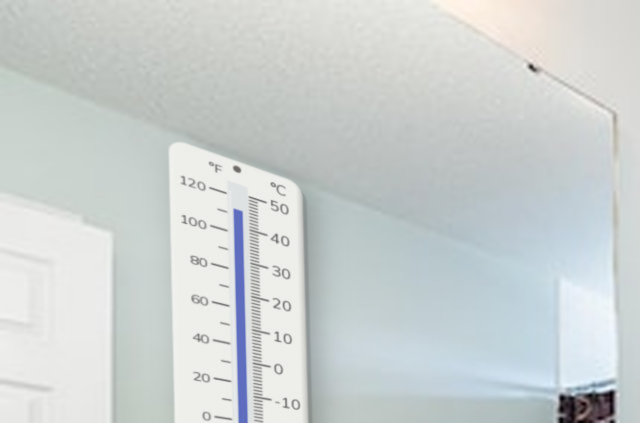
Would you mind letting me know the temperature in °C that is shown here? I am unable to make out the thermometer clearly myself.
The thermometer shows 45 °C
